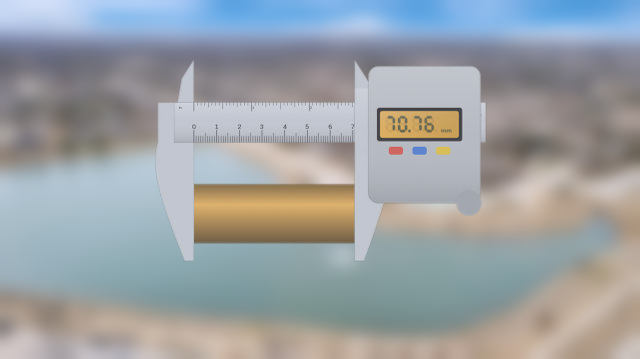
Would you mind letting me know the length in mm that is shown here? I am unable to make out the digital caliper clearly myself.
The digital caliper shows 70.76 mm
